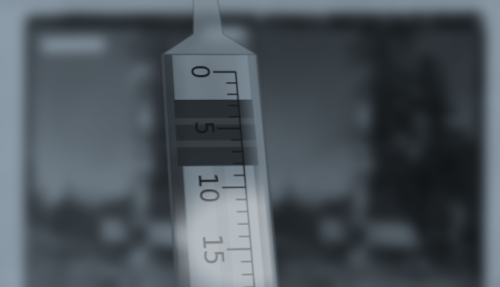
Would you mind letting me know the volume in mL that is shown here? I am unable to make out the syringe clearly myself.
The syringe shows 2.5 mL
